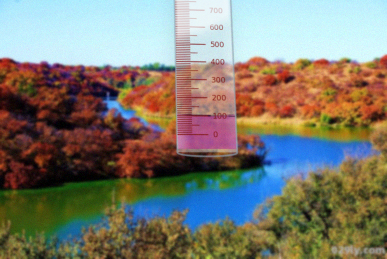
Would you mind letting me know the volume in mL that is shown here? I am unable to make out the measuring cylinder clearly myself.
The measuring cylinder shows 100 mL
